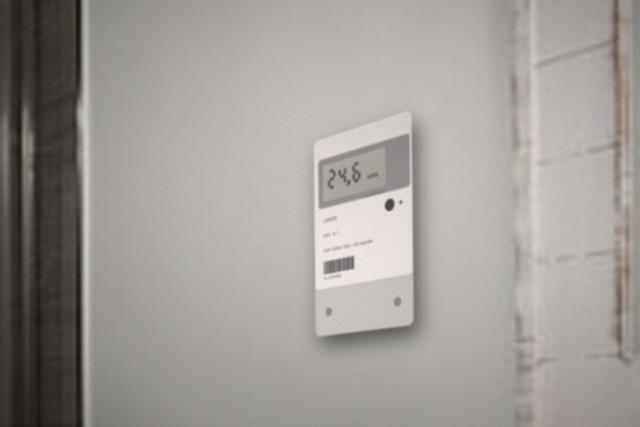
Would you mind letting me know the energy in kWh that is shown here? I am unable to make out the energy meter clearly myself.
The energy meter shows 24.6 kWh
